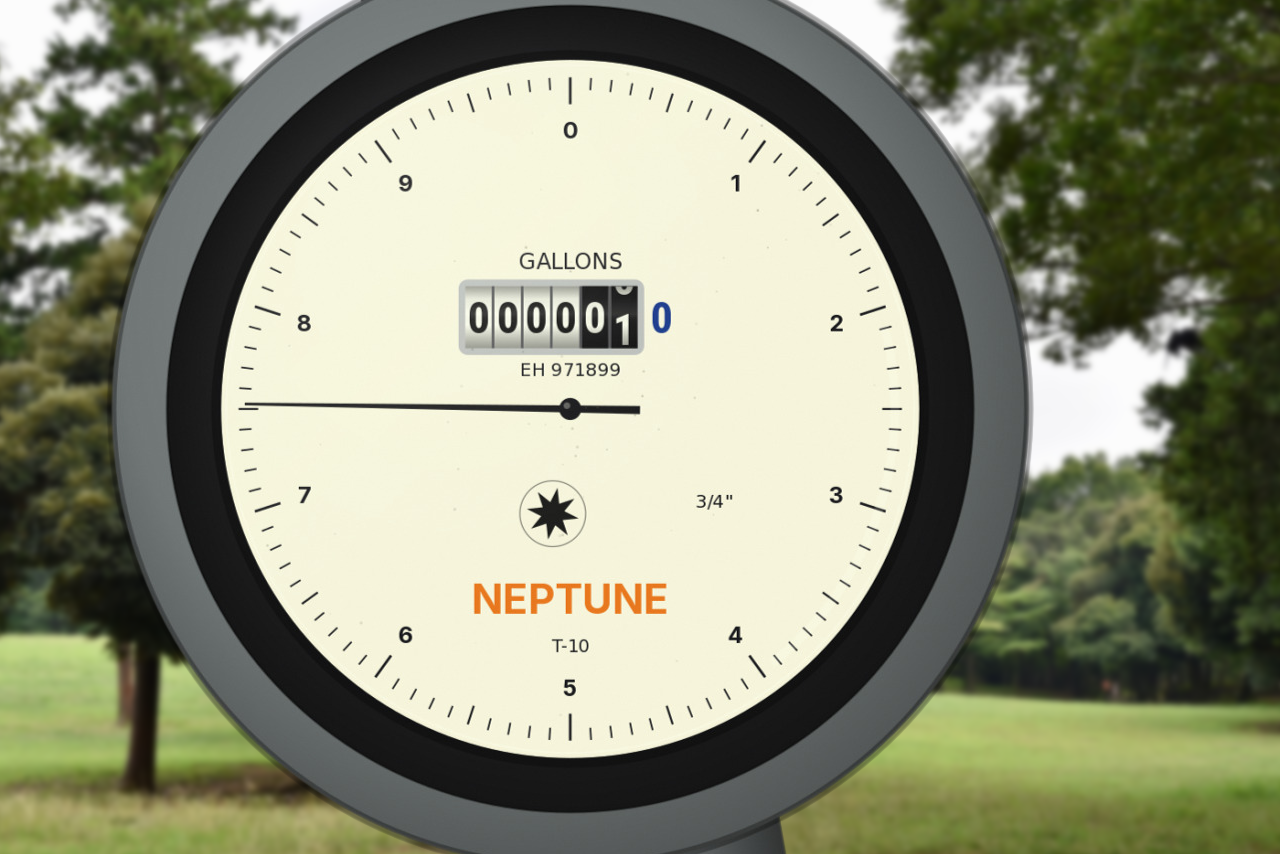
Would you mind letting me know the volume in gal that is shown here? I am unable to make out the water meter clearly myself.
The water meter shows 7.5 gal
